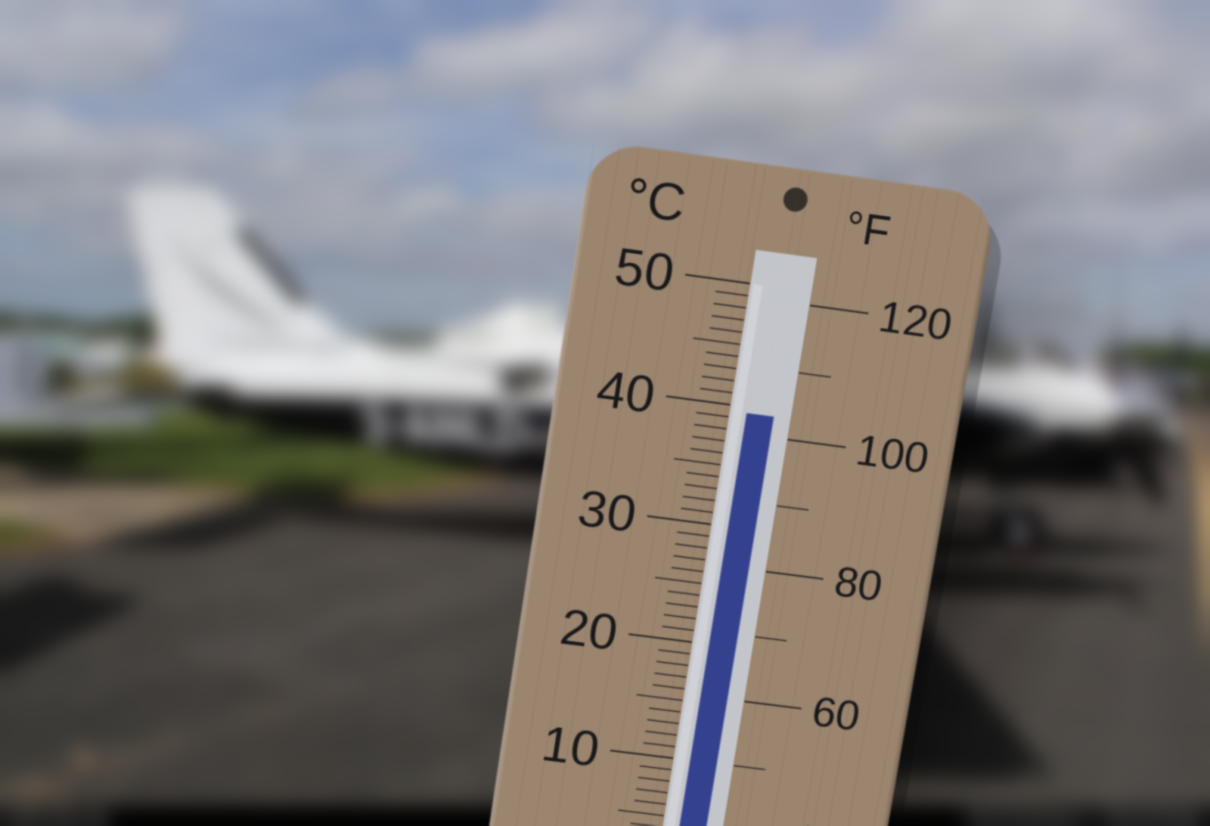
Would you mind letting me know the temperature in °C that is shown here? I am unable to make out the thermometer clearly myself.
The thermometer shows 39.5 °C
